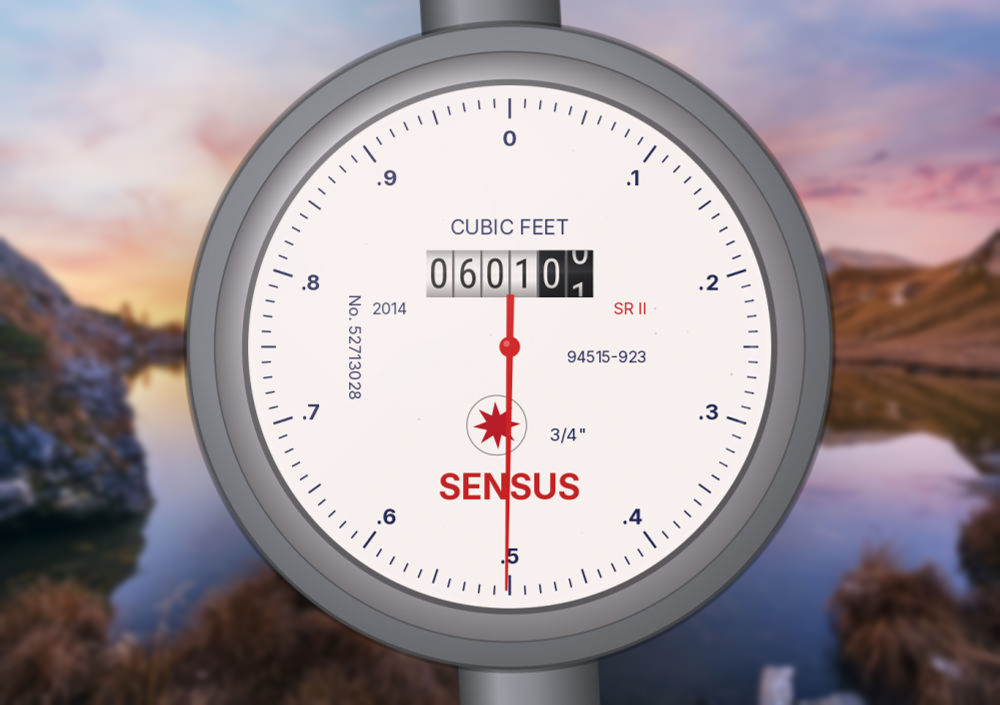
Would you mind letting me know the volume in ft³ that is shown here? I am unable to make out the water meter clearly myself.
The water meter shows 60100.50 ft³
